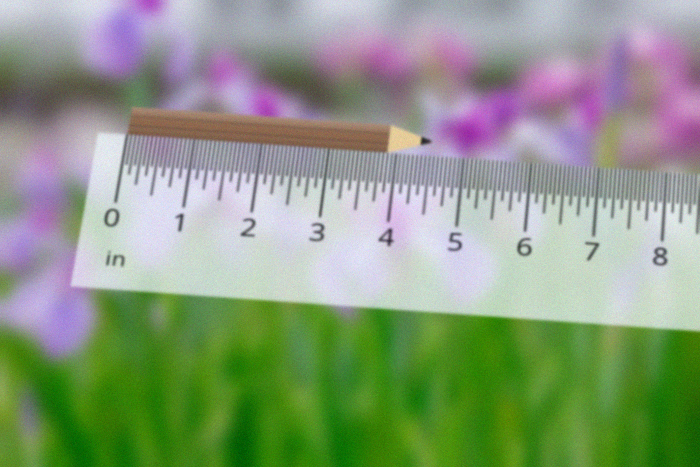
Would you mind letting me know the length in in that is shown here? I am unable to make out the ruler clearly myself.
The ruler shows 4.5 in
